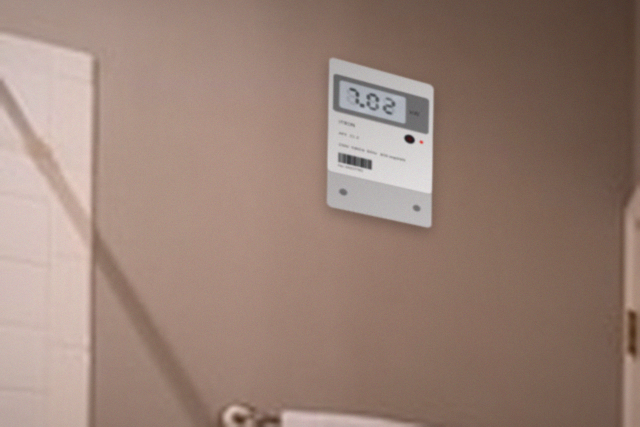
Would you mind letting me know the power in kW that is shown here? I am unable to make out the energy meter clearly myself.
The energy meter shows 7.02 kW
